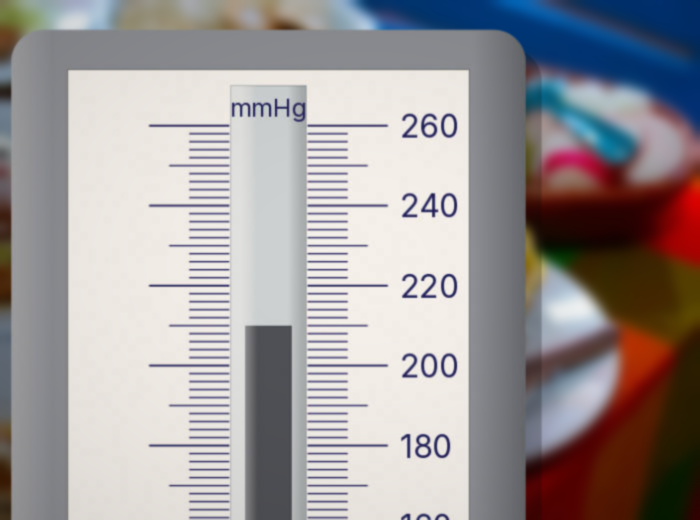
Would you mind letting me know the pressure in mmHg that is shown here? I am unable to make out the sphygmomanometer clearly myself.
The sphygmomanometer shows 210 mmHg
